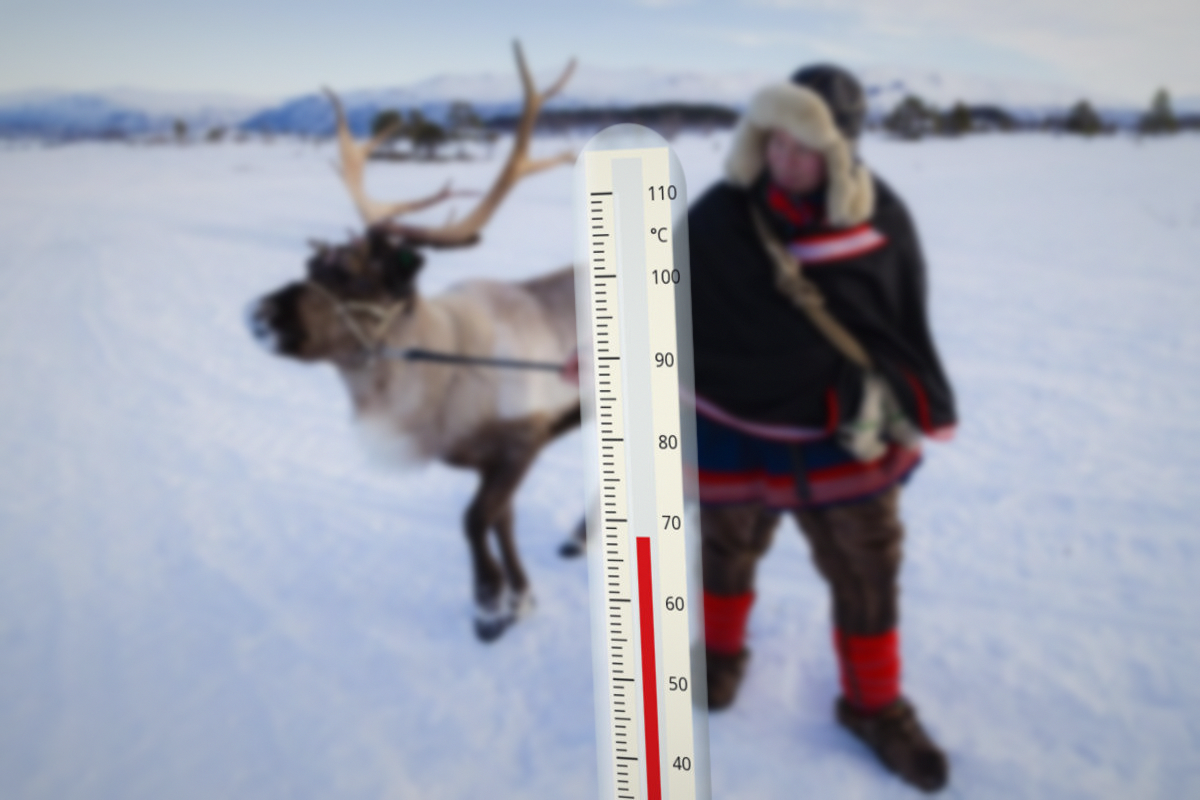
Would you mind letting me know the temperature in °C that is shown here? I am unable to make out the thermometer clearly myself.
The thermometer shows 68 °C
